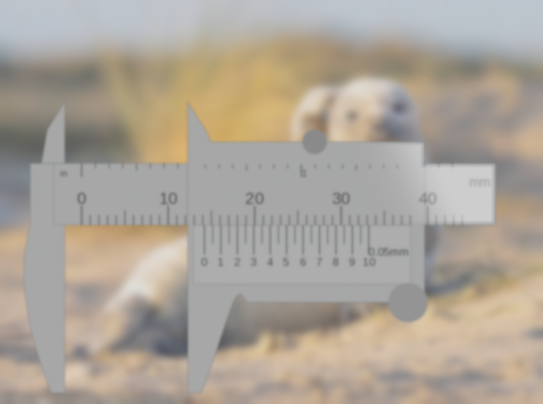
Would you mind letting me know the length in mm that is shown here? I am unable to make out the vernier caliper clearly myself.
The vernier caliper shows 14.2 mm
